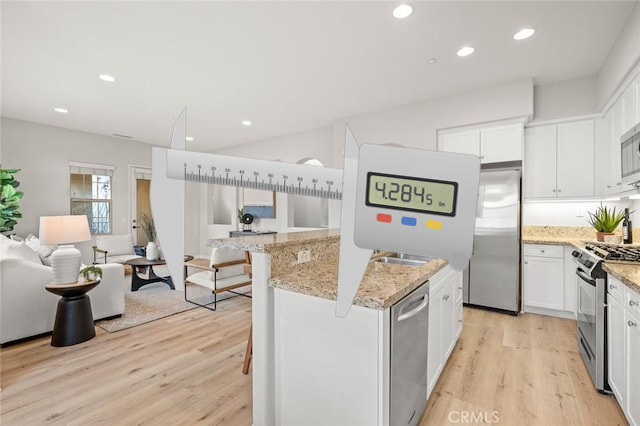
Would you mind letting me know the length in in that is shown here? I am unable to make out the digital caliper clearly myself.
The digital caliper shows 4.2845 in
